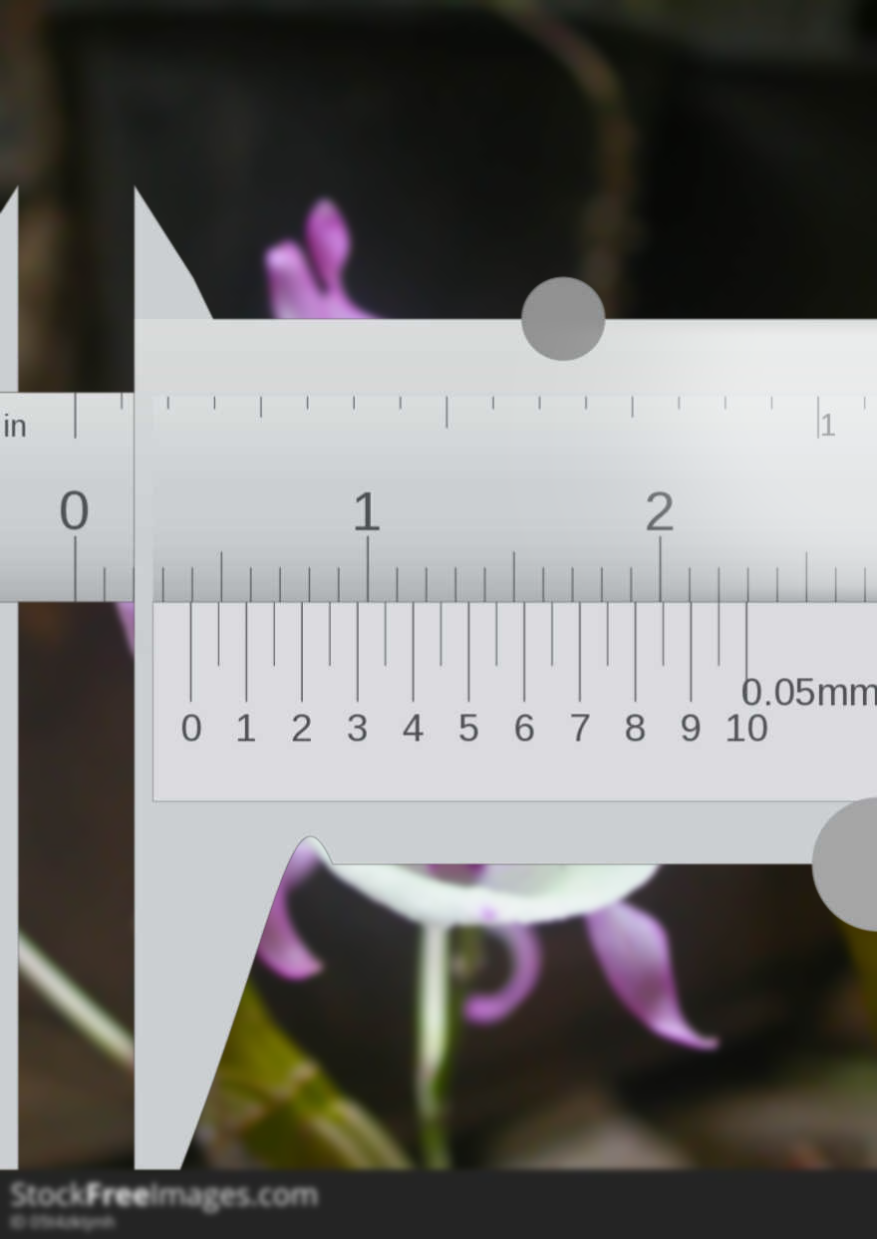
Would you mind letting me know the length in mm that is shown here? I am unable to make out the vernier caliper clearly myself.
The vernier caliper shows 3.95 mm
